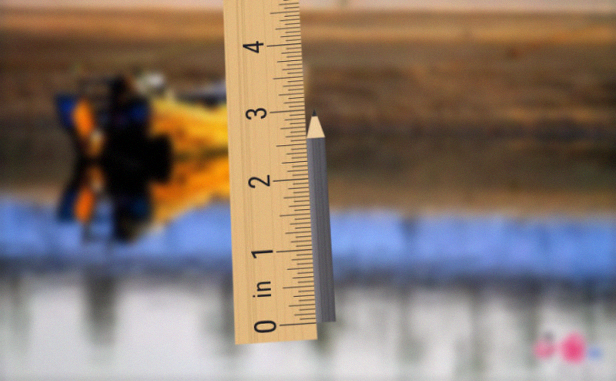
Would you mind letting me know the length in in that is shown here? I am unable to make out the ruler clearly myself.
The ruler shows 3 in
